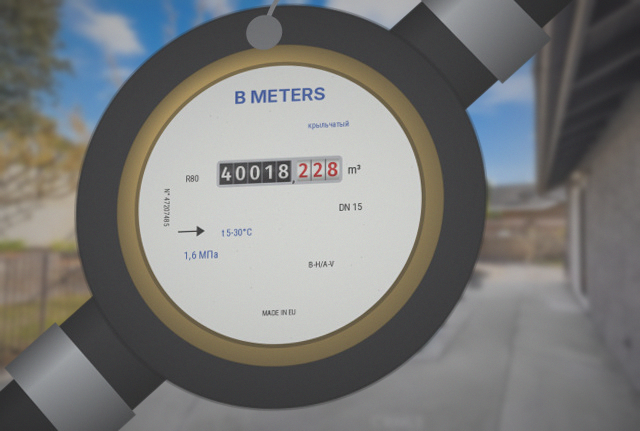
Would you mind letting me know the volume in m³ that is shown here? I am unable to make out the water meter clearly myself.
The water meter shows 40018.228 m³
